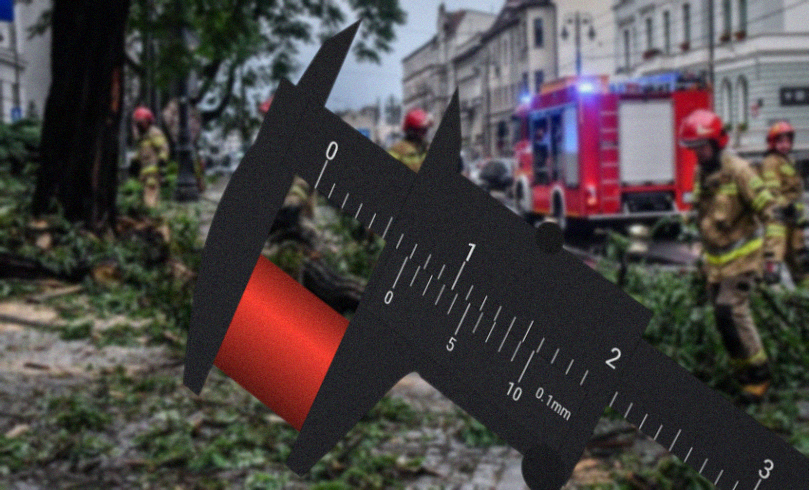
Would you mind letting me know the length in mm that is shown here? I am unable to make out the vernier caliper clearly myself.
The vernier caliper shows 6.8 mm
